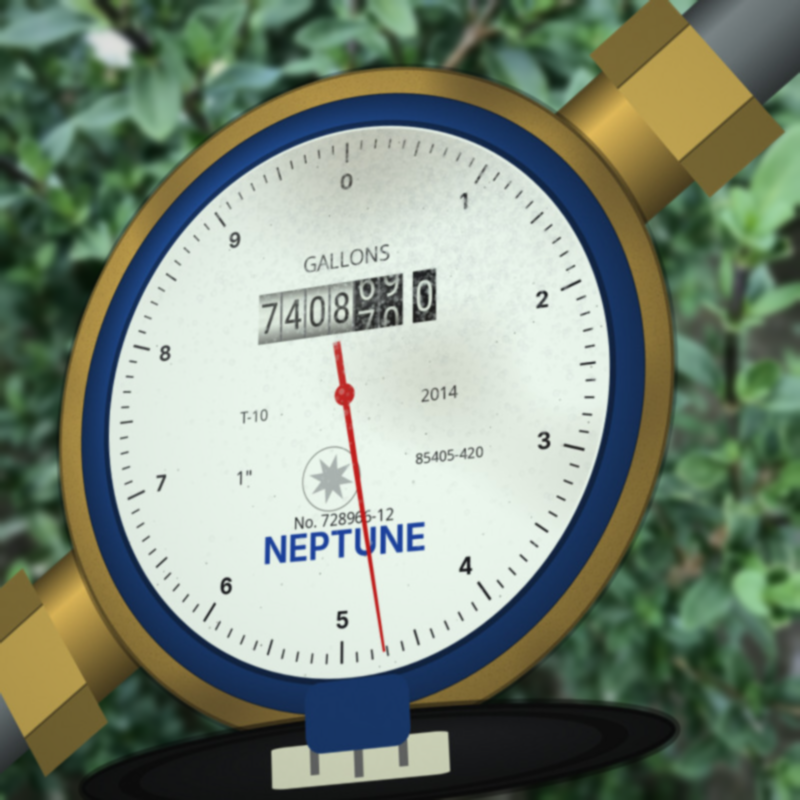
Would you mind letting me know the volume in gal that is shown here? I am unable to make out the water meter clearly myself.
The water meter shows 7408694.7 gal
